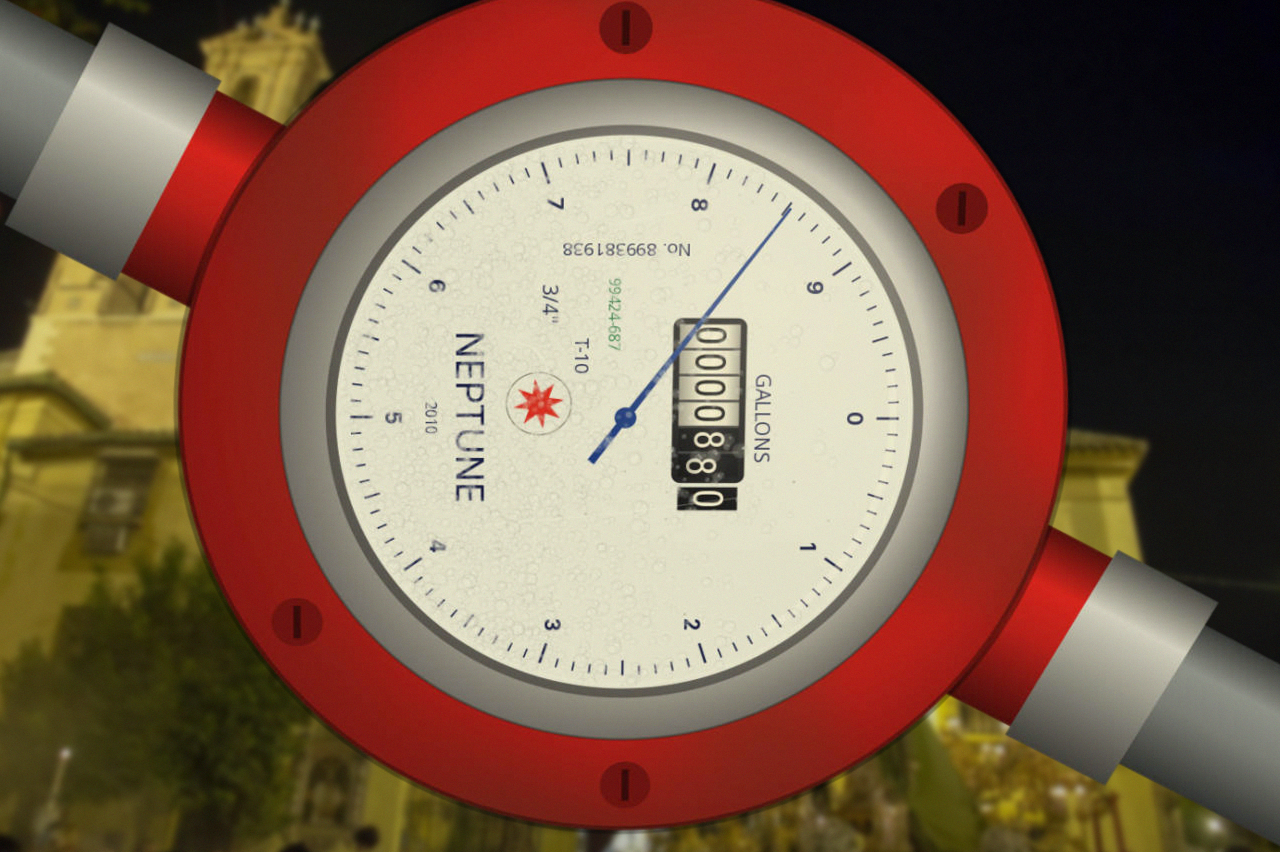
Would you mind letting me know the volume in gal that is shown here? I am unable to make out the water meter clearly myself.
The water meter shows 878.5 gal
